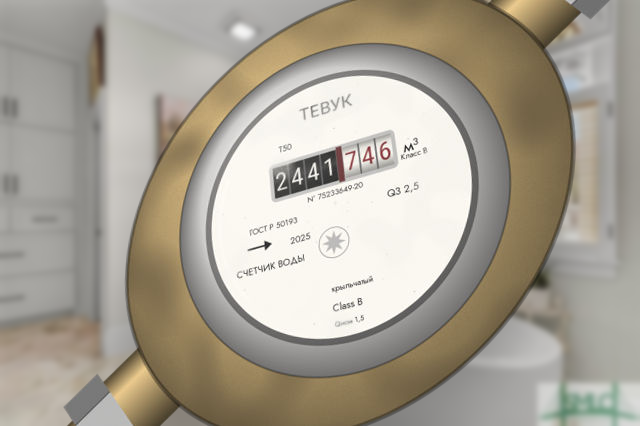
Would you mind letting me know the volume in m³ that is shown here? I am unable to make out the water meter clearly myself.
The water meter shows 2441.746 m³
